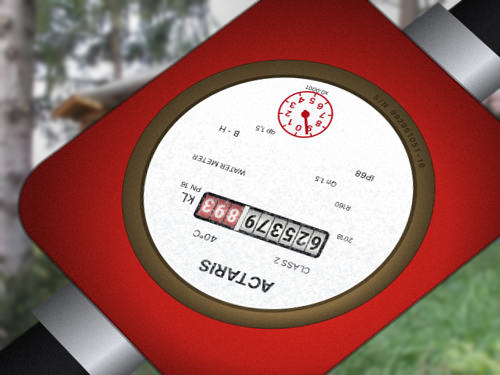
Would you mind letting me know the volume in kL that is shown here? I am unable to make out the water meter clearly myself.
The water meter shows 625379.8929 kL
